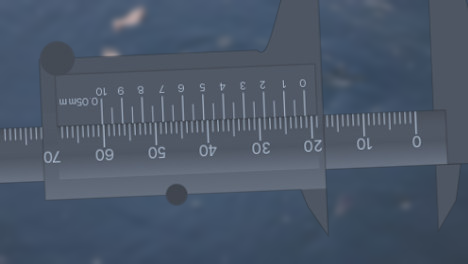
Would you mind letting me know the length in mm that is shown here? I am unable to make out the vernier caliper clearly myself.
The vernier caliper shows 21.2 mm
